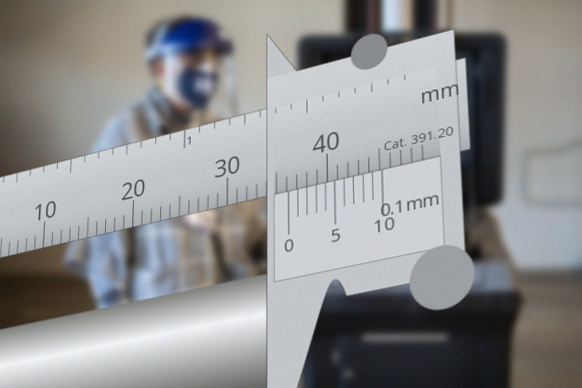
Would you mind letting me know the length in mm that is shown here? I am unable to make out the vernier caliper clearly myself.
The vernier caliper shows 36.2 mm
